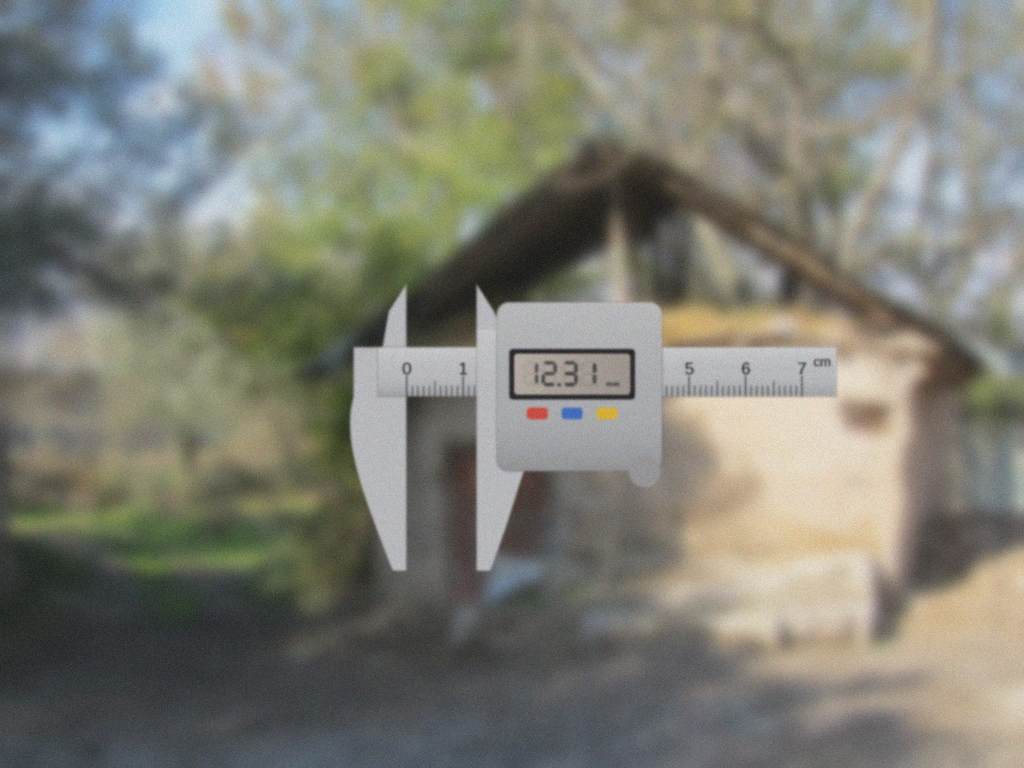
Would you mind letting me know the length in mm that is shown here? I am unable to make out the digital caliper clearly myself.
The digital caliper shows 12.31 mm
